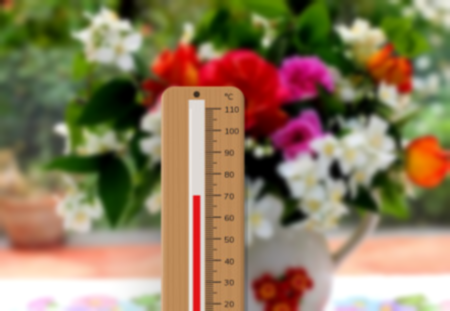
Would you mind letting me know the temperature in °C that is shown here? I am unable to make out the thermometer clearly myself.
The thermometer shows 70 °C
